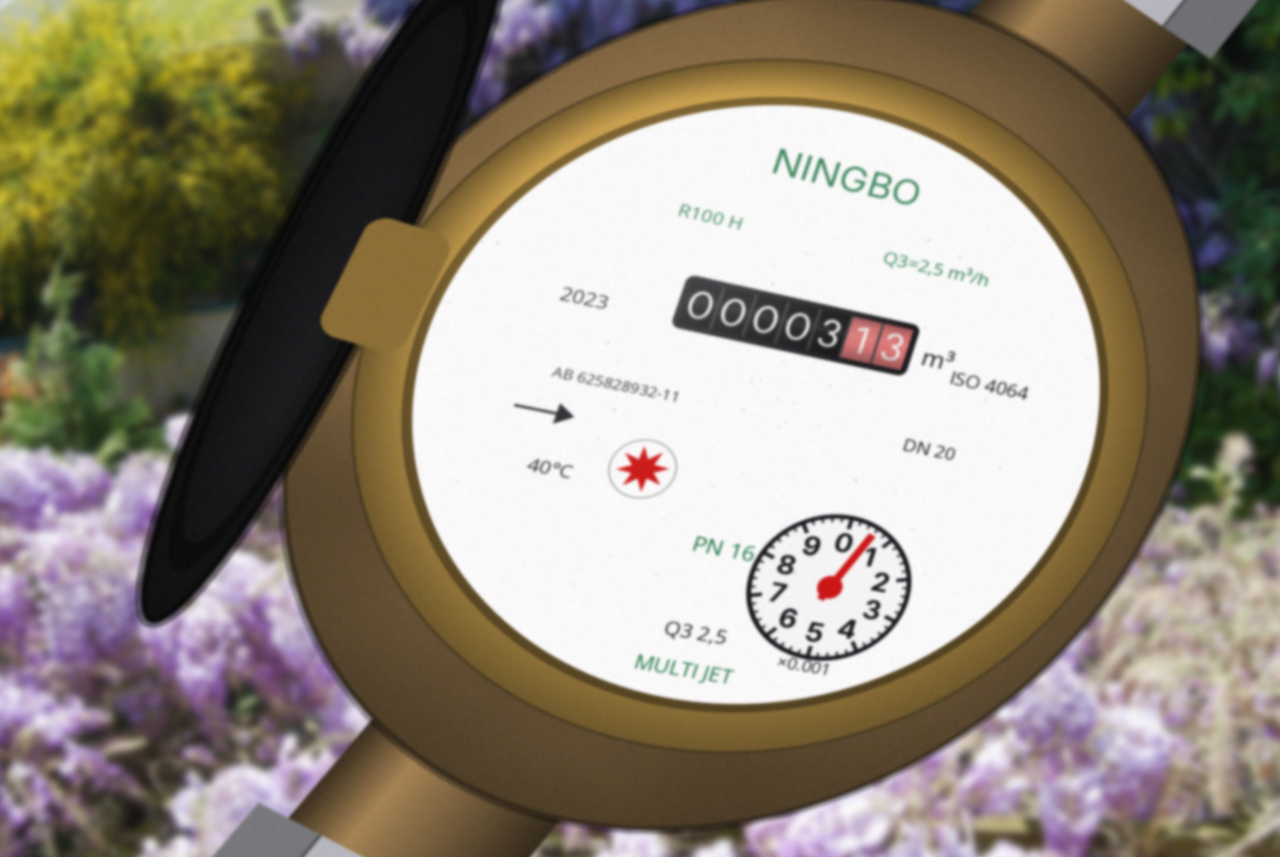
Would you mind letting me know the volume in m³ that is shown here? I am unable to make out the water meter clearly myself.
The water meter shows 3.130 m³
